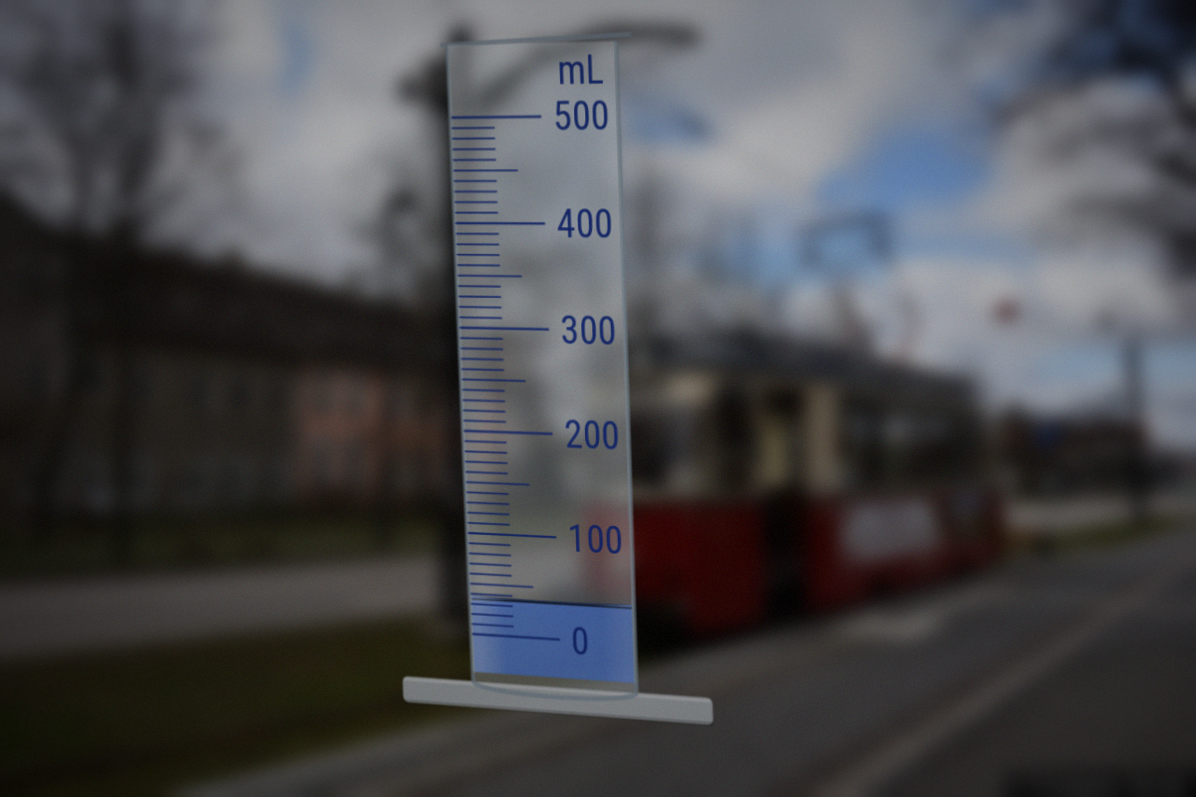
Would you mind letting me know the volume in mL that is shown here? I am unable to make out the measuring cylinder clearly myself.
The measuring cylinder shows 35 mL
